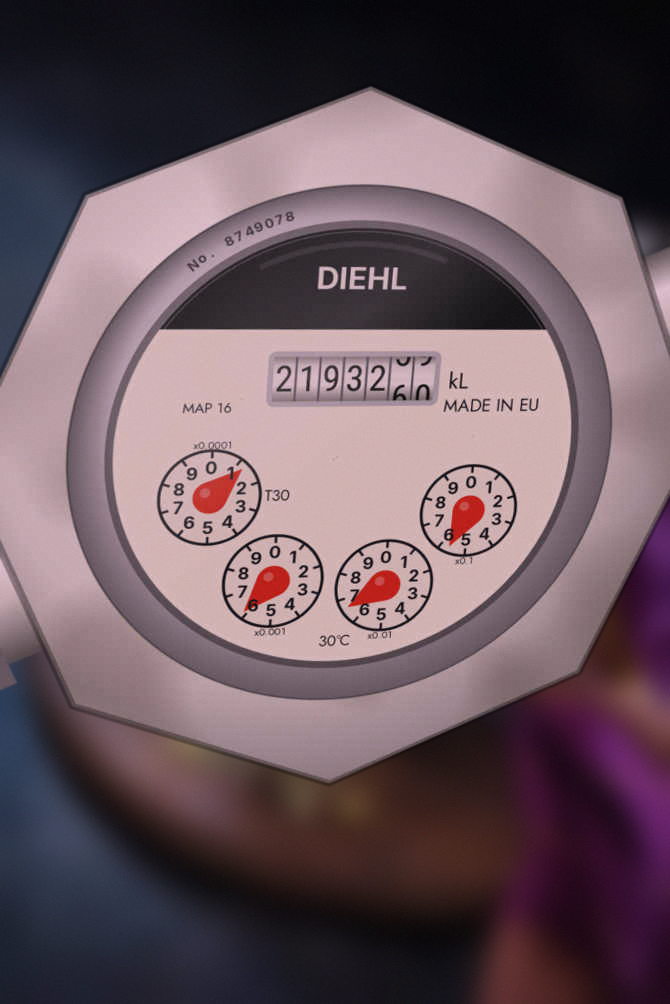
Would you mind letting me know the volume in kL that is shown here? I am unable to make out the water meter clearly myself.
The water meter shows 2193259.5661 kL
